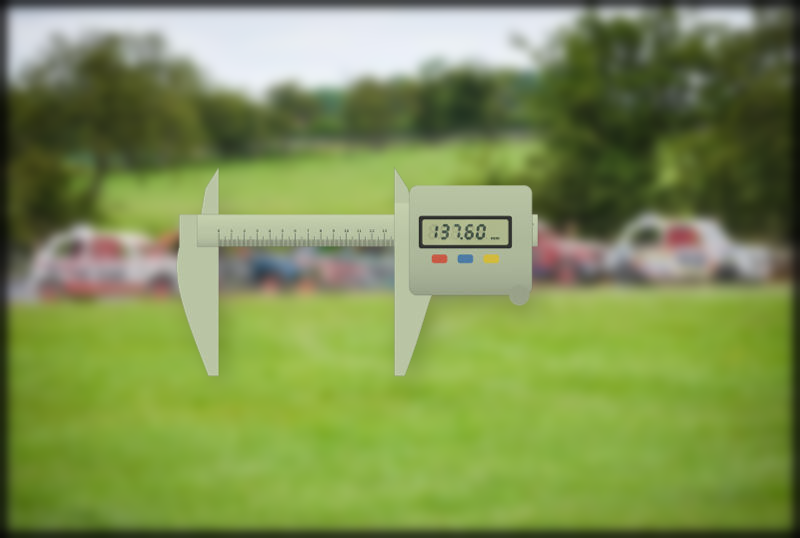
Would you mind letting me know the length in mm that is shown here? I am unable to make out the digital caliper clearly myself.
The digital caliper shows 137.60 mm
